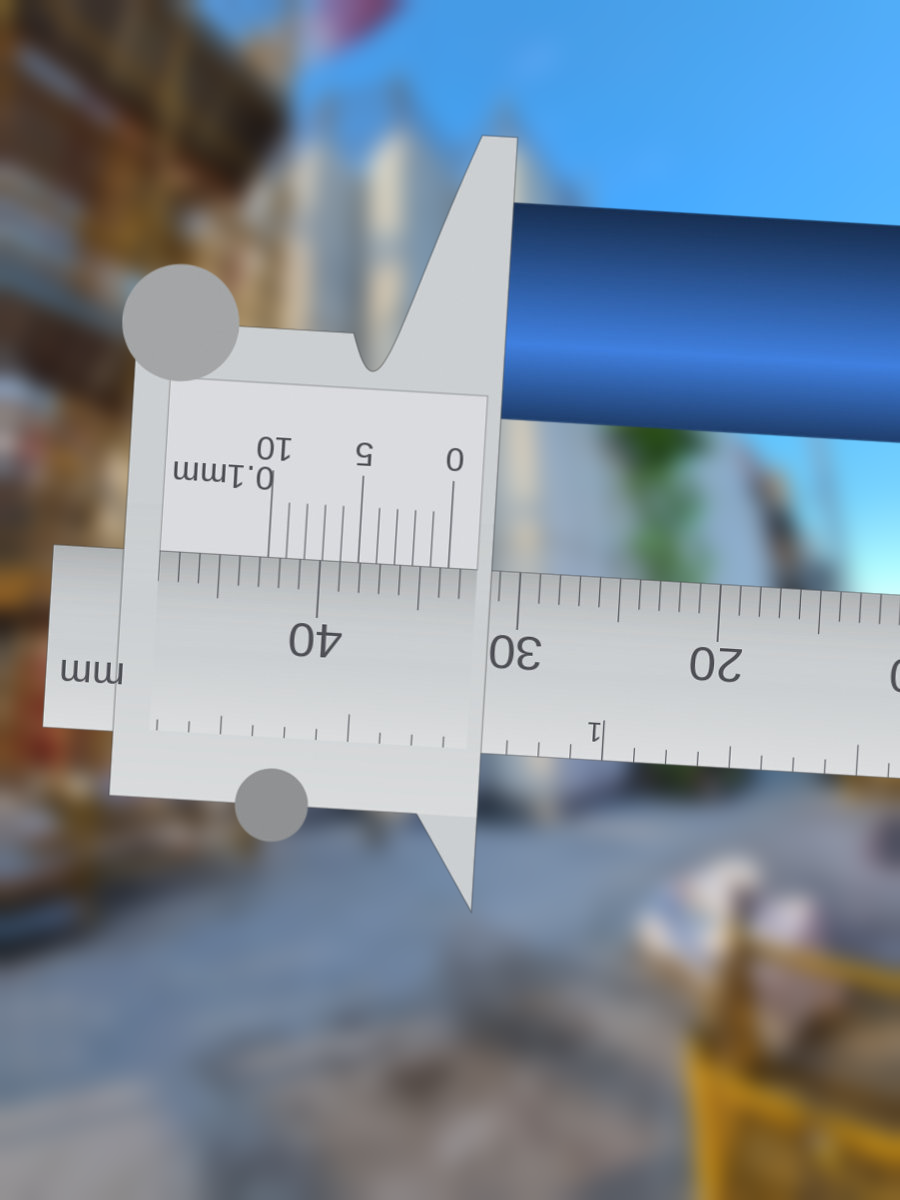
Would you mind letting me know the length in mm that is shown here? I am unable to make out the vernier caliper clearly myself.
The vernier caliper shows 33.6 mm
